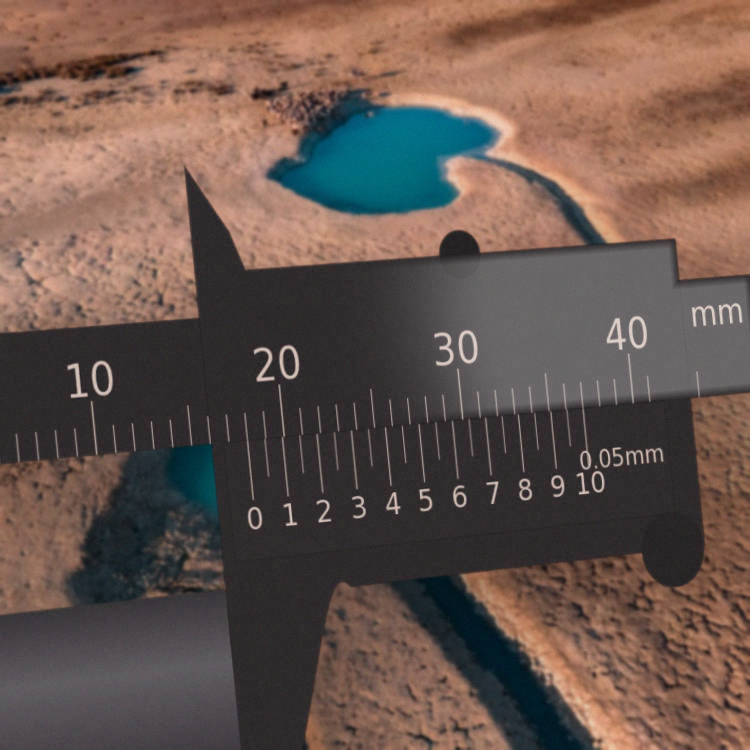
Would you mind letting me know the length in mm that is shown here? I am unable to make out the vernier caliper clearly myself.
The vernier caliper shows 18.0 mm
